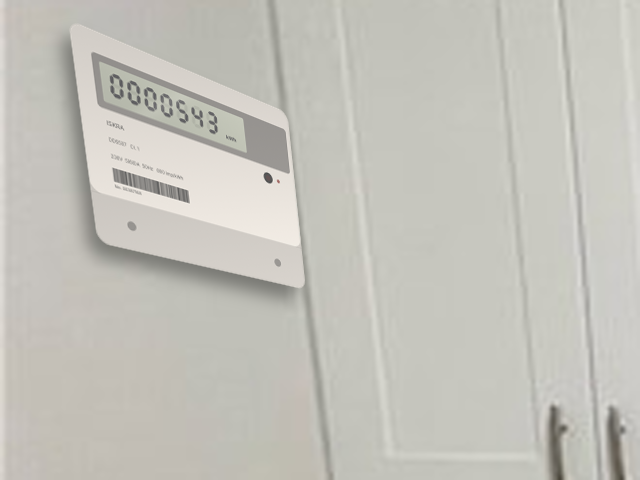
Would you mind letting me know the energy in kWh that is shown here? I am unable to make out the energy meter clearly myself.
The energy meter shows 543 kWh
